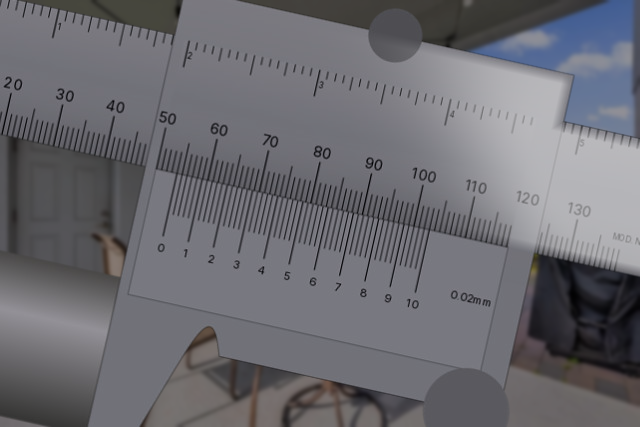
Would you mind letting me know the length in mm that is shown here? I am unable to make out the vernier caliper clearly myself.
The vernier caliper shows 54.0 mm
